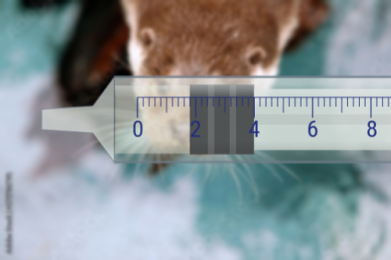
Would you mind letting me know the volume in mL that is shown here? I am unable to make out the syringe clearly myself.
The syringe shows 1.8 mL
